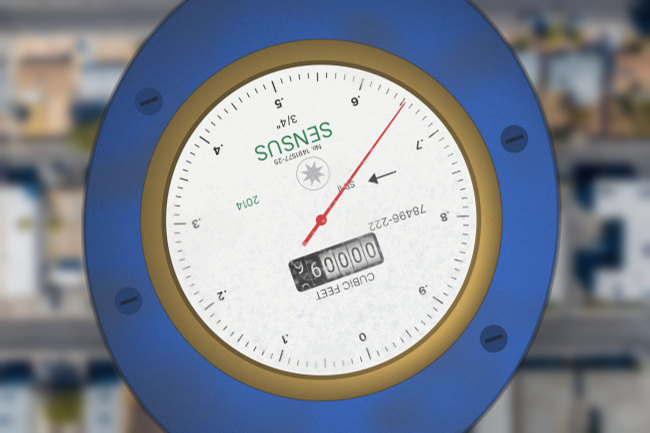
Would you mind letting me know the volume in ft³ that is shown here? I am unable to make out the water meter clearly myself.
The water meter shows 95.65 ft³
